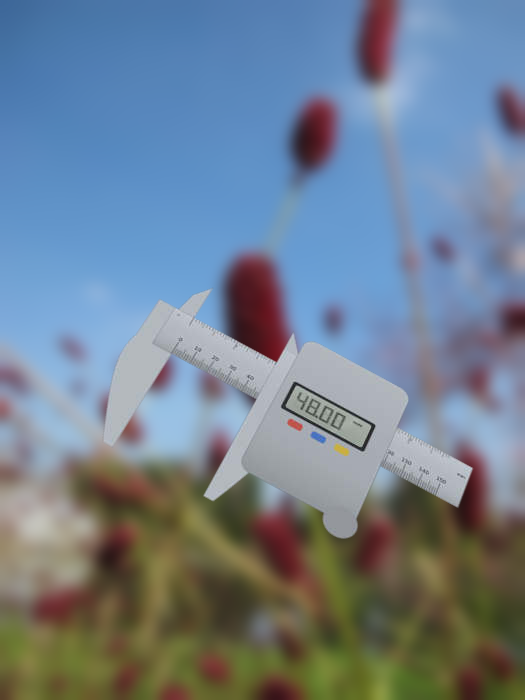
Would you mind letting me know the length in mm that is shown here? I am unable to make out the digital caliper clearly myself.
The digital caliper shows 48.00 mm
